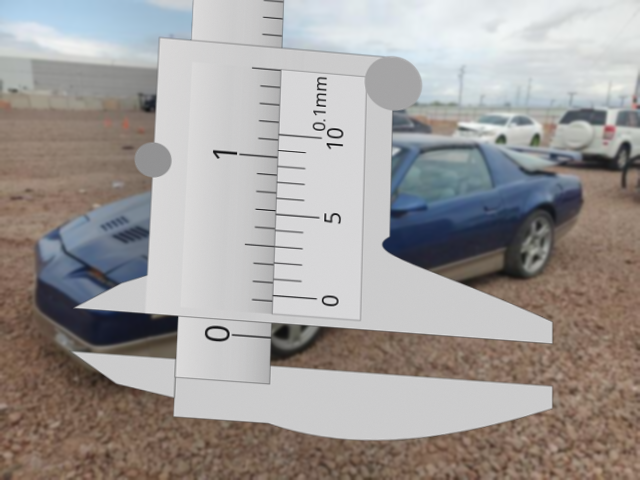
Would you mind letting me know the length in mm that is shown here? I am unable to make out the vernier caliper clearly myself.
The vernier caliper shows 2.3 mm
